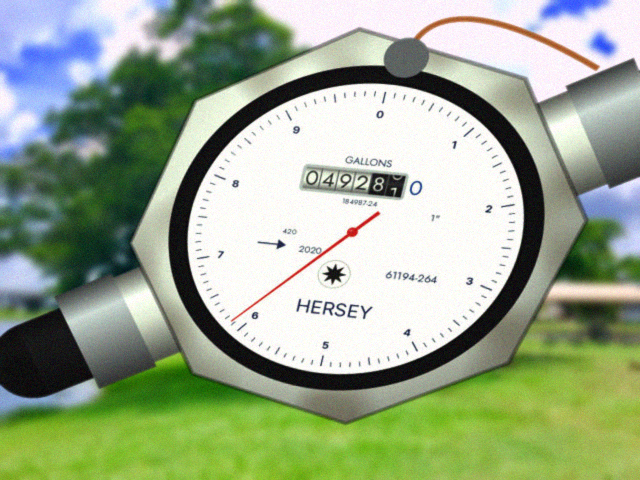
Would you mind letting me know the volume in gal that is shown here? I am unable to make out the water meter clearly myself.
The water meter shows 492806.1 gal
